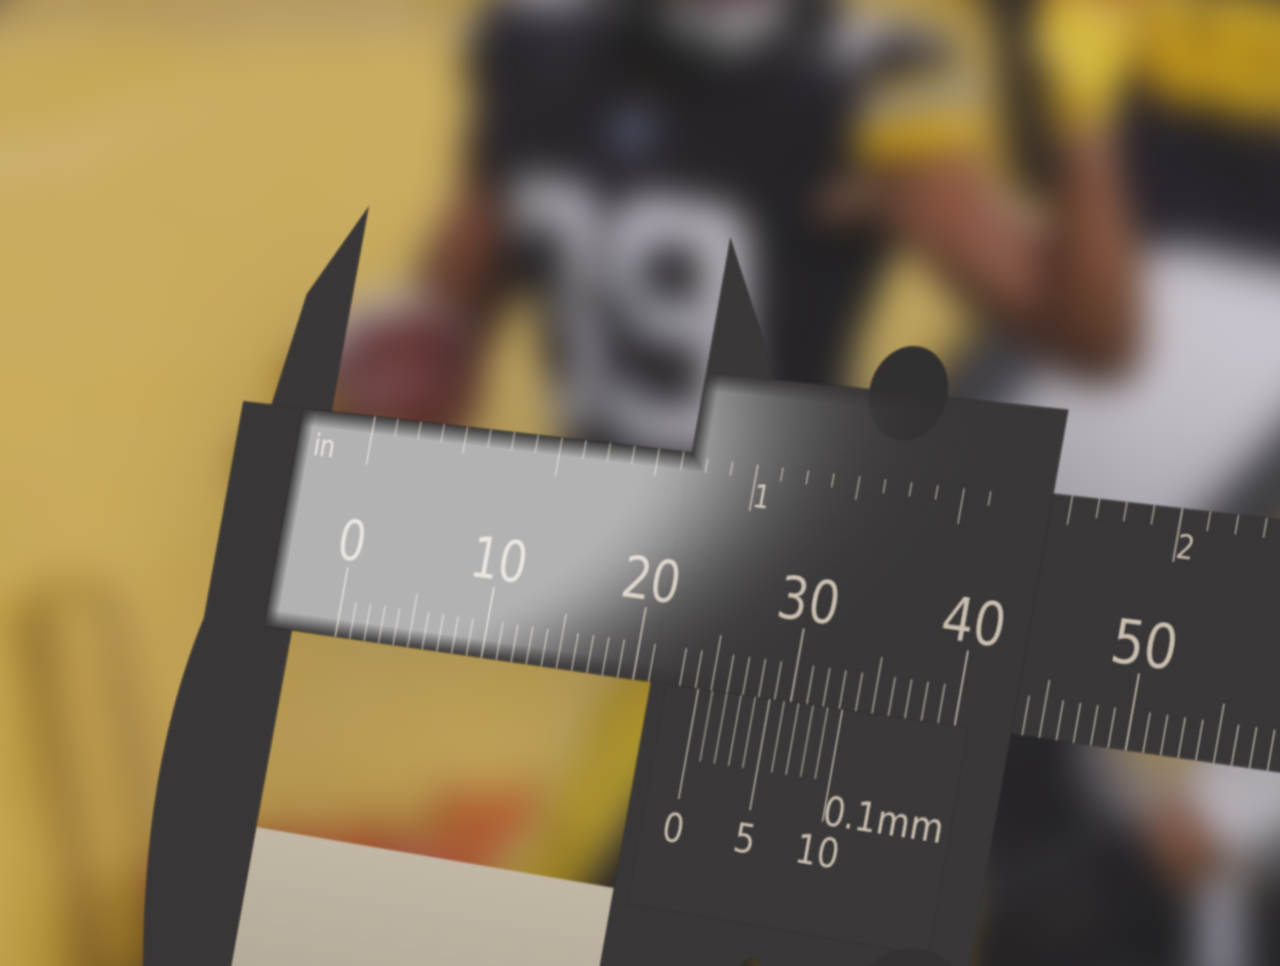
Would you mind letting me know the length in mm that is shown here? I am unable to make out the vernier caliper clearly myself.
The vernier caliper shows 24.2 mm
